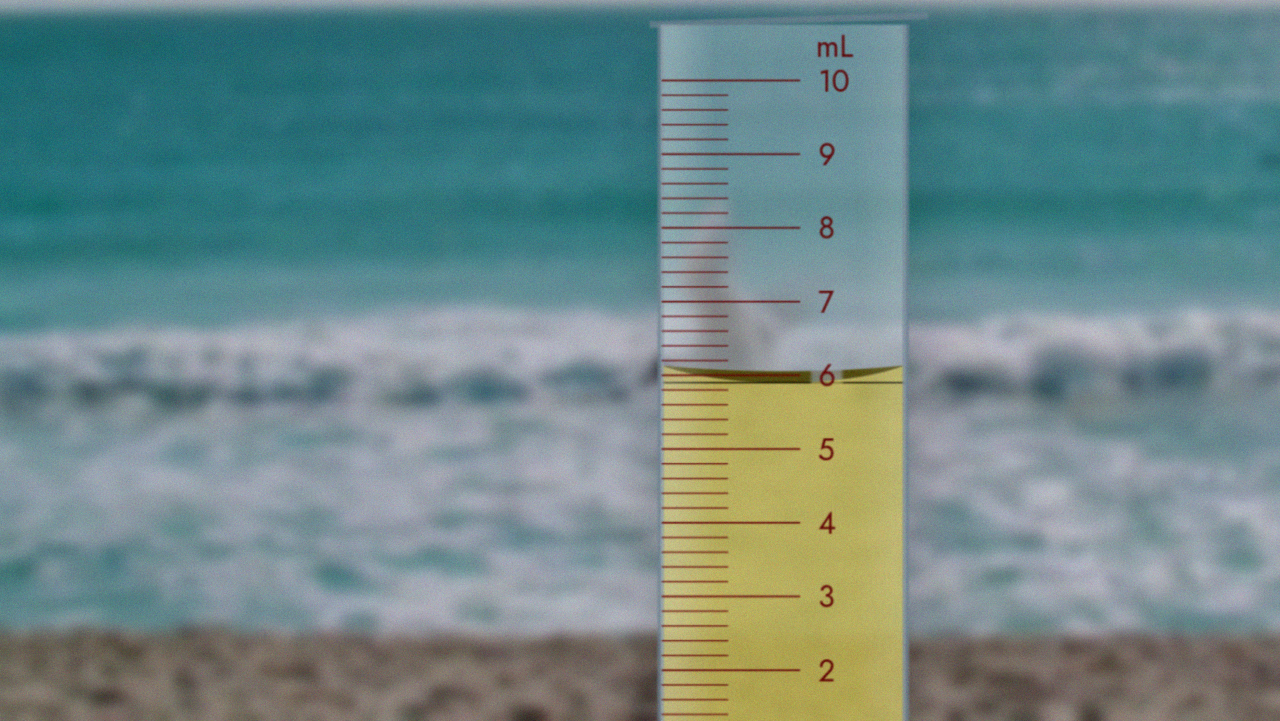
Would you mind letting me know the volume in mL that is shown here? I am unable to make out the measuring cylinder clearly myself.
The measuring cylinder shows 5.9 mL
